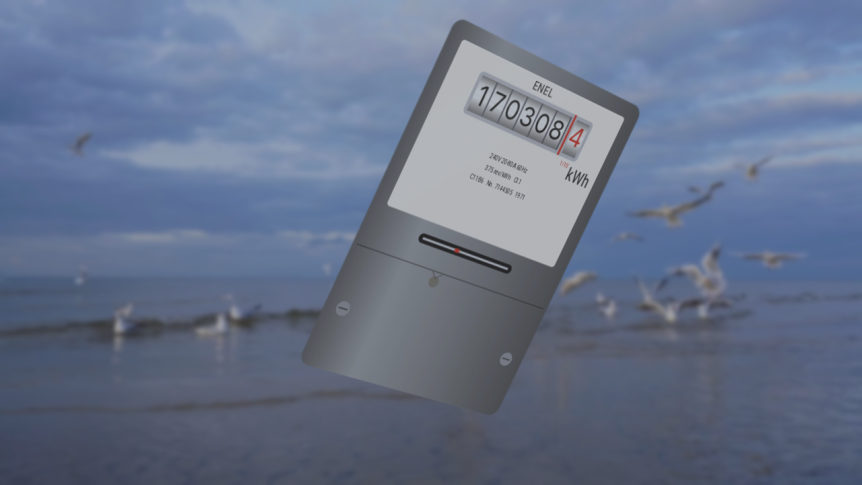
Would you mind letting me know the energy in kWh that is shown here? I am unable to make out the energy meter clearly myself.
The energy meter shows 170308.4 kWh
